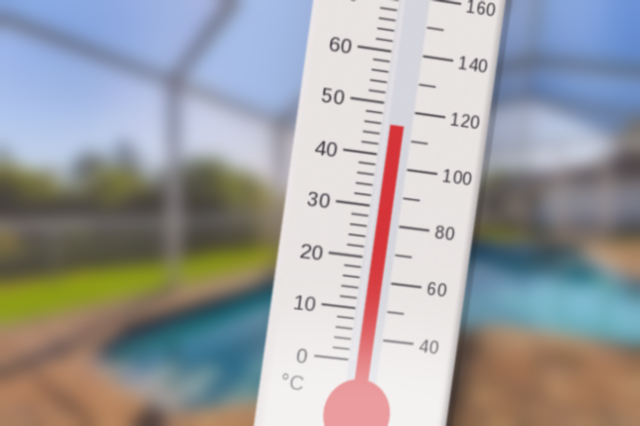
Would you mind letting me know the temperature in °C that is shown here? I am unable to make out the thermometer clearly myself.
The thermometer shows 46 °C
